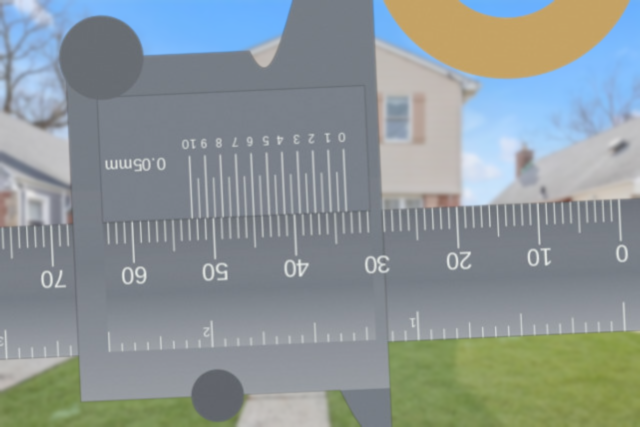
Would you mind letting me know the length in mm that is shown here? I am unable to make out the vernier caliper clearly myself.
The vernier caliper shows 33.6 mm
